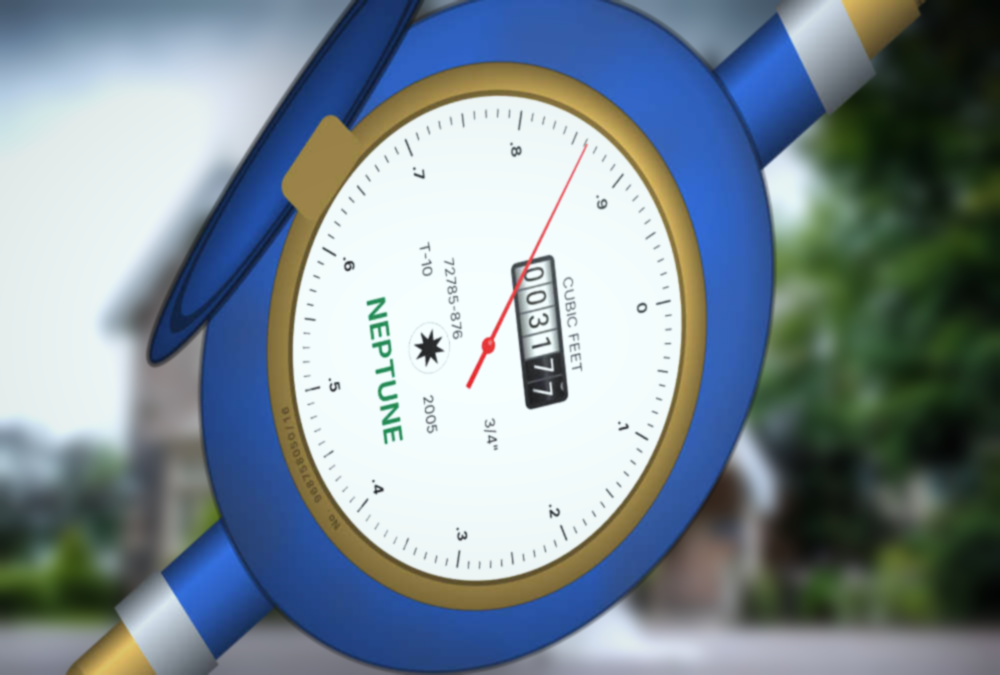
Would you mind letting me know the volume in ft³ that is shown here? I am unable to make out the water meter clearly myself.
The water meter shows 3176.86 ft³
